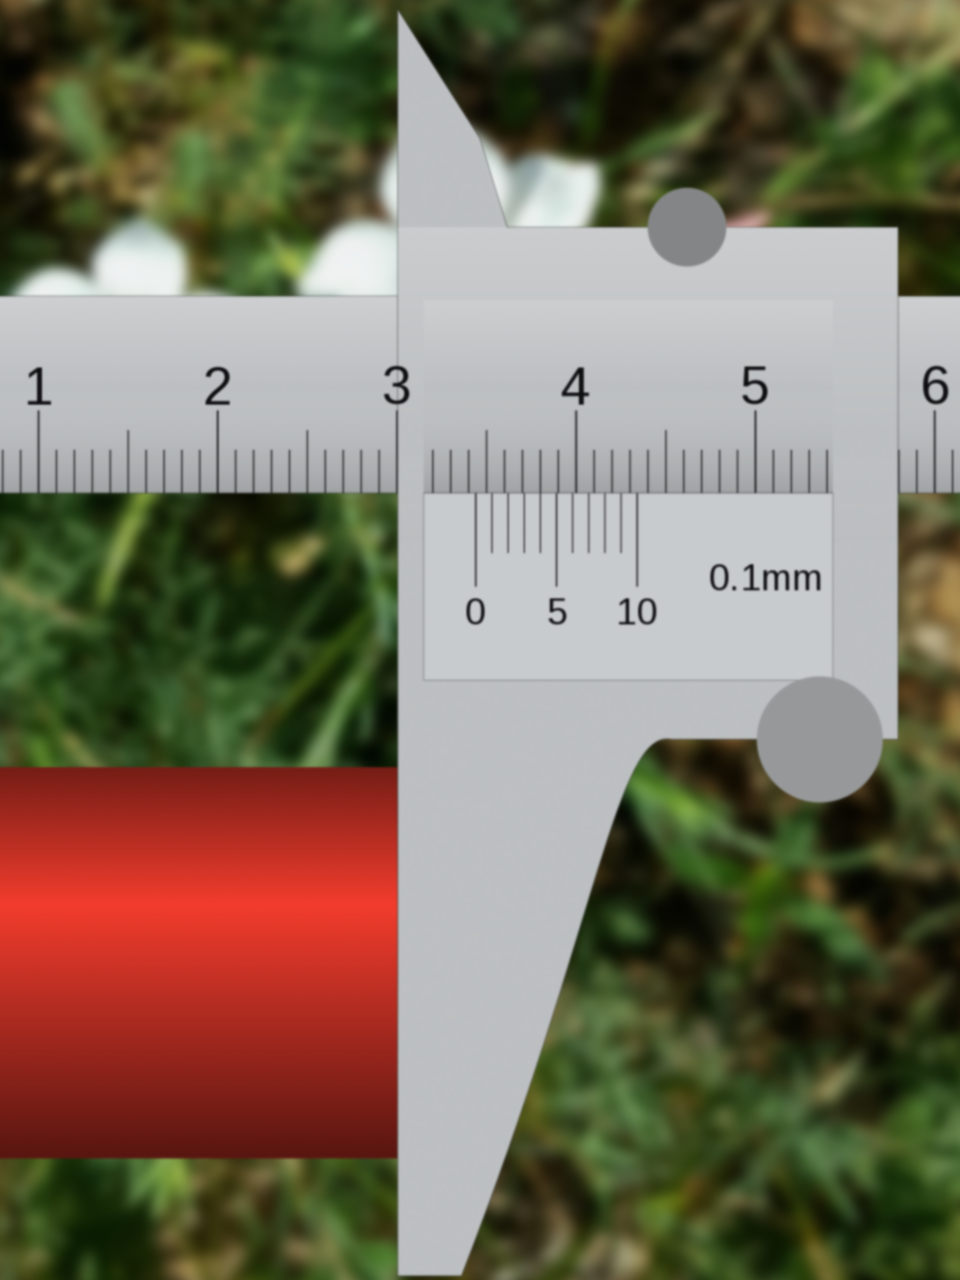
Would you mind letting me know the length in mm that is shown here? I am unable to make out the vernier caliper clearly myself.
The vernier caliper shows 34.4 mm
